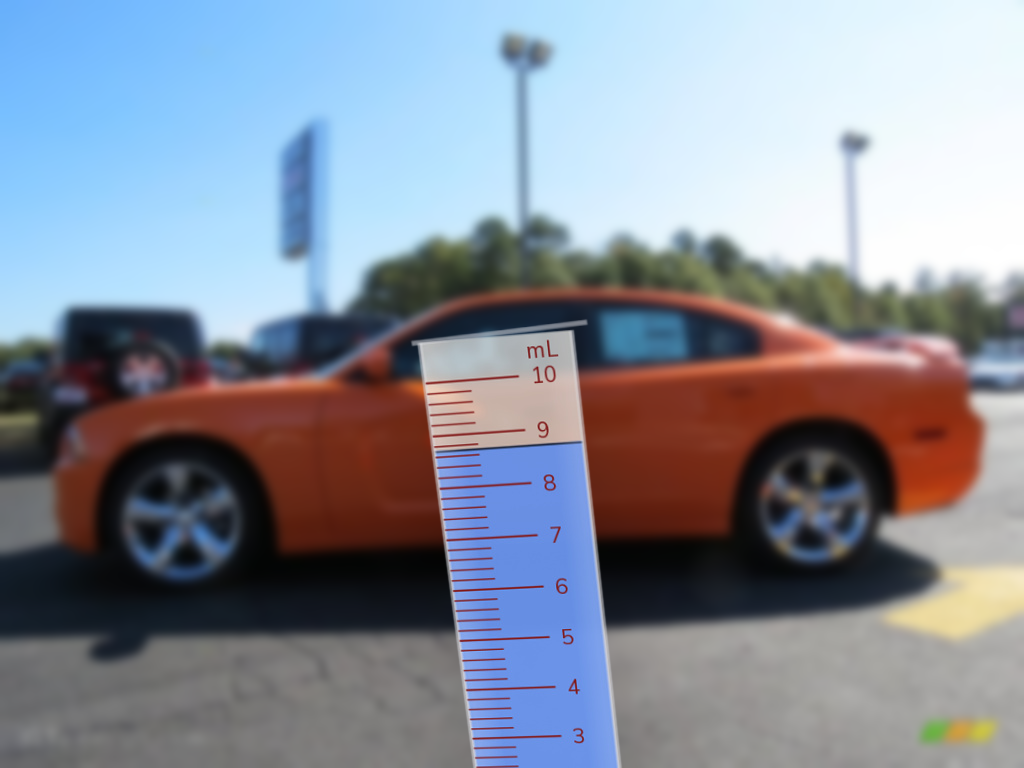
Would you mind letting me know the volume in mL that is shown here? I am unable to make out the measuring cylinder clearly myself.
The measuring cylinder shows 8.7 mL
